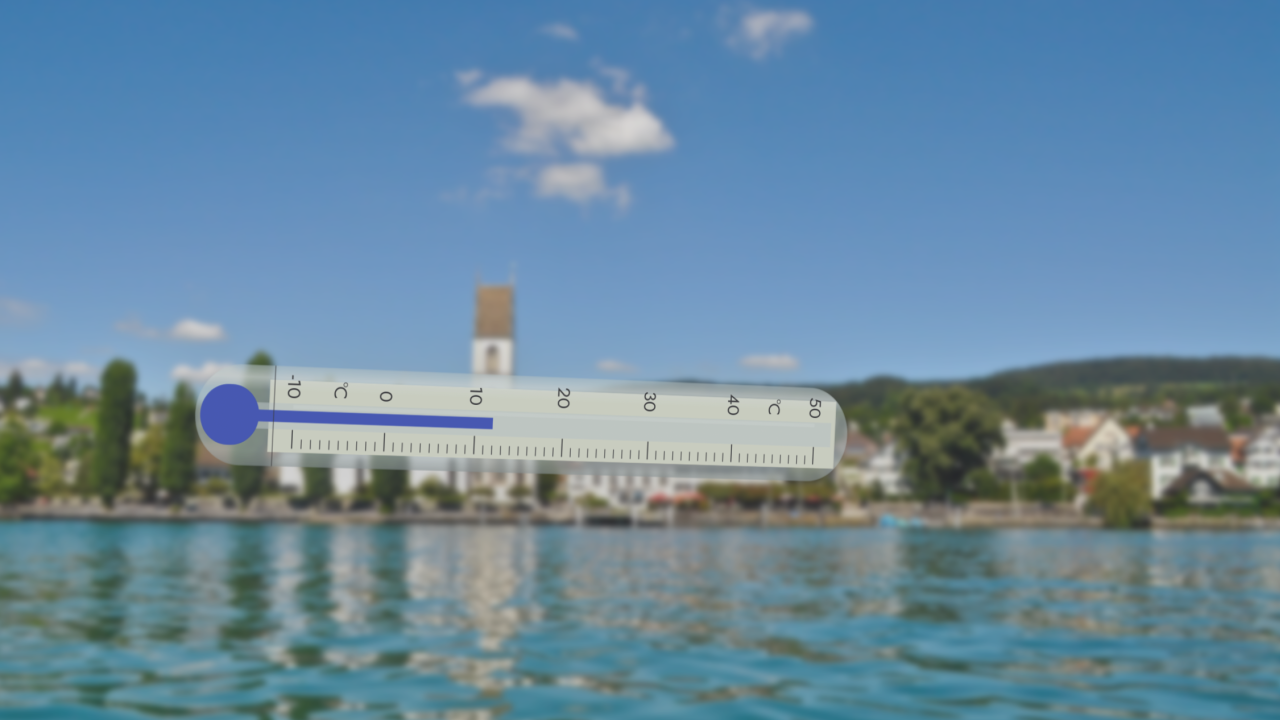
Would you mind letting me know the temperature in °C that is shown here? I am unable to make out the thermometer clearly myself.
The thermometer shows 12 °C
